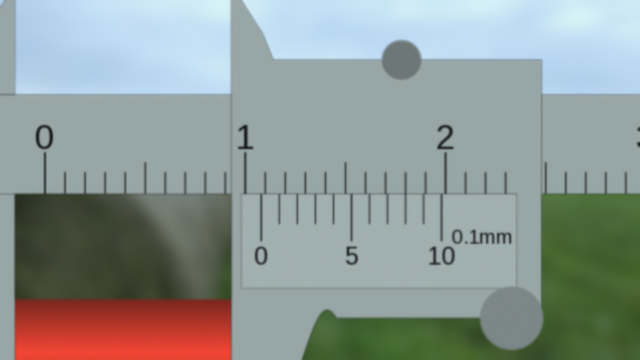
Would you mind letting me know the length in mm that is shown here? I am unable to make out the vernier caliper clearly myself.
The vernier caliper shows 10.8 mm
